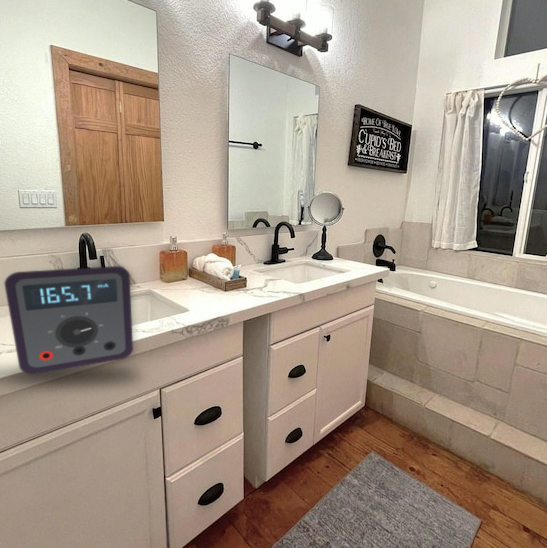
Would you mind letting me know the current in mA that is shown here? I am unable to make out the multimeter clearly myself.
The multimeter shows 165.7 mA
